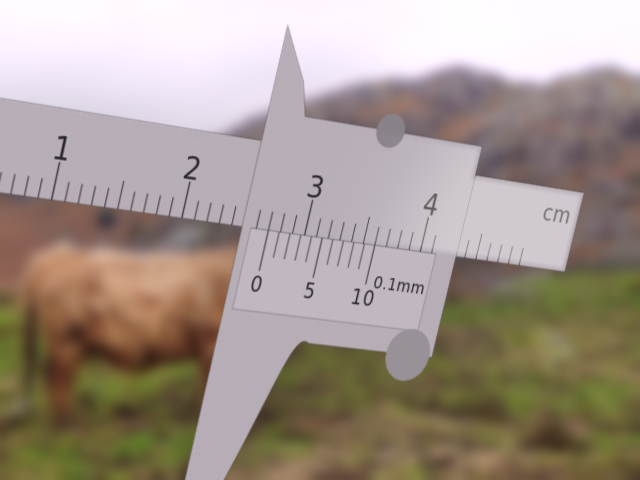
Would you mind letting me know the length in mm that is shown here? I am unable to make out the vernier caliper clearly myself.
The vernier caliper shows 27.0 mm
